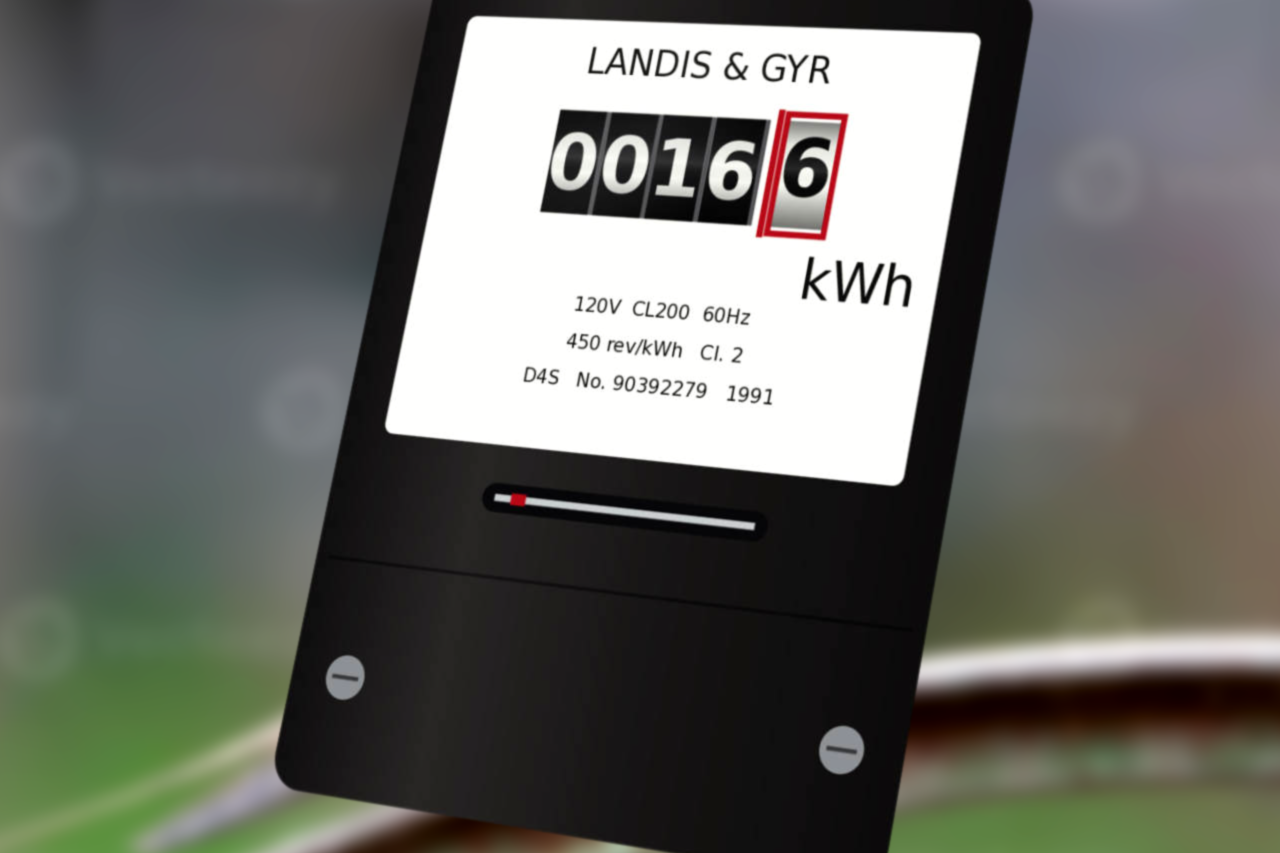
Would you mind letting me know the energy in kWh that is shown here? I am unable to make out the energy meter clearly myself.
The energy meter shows 16.6 kWh
